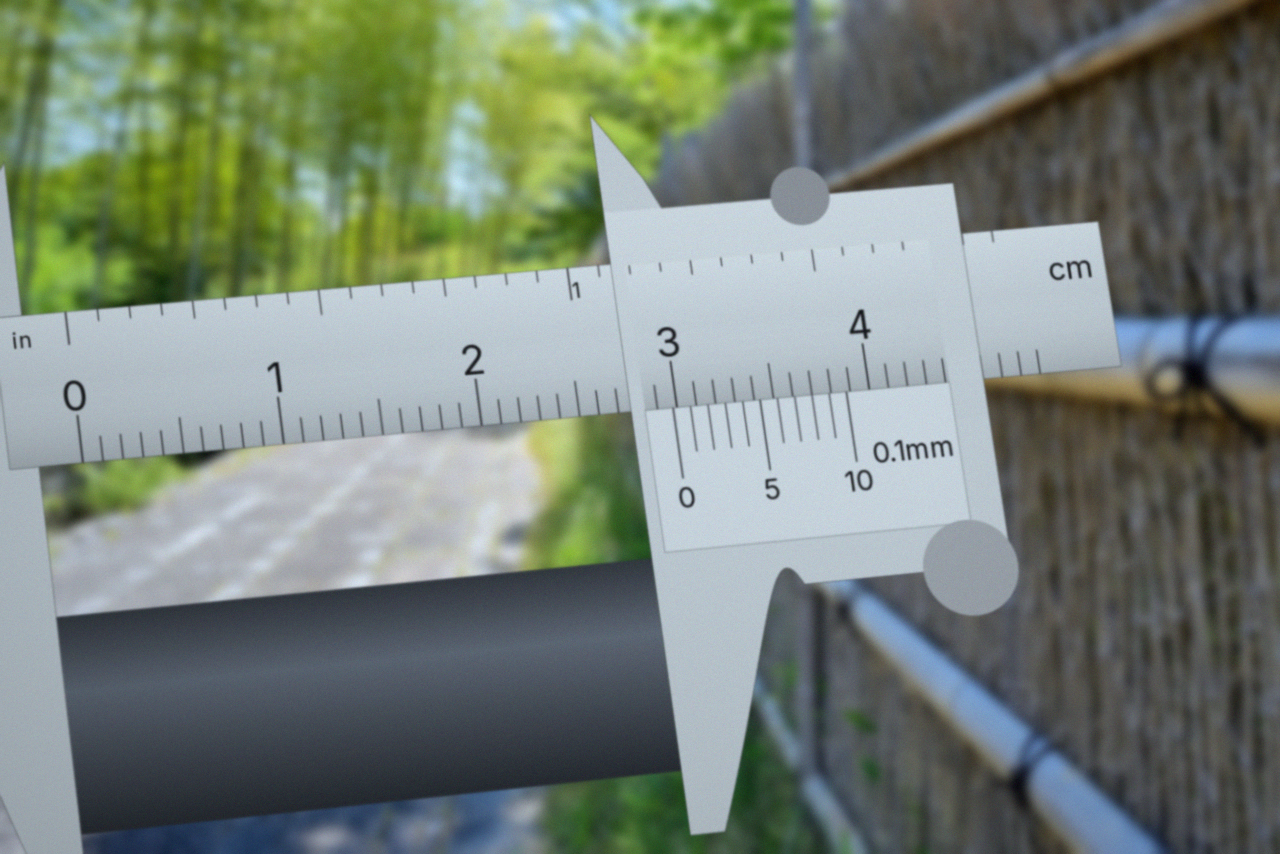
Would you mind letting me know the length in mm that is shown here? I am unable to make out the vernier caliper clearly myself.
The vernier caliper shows 29.8 mm
